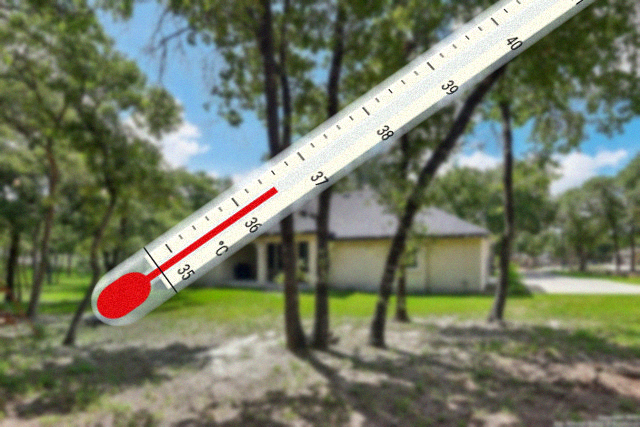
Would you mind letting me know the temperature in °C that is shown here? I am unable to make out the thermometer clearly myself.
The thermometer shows 36.5 °C
